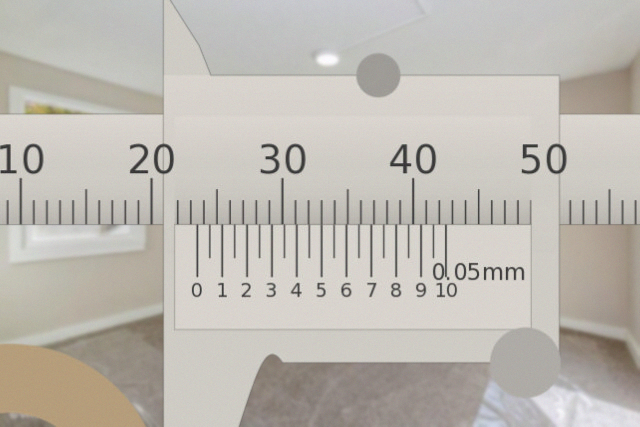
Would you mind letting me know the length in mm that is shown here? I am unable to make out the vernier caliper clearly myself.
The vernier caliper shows 23.5 mm
